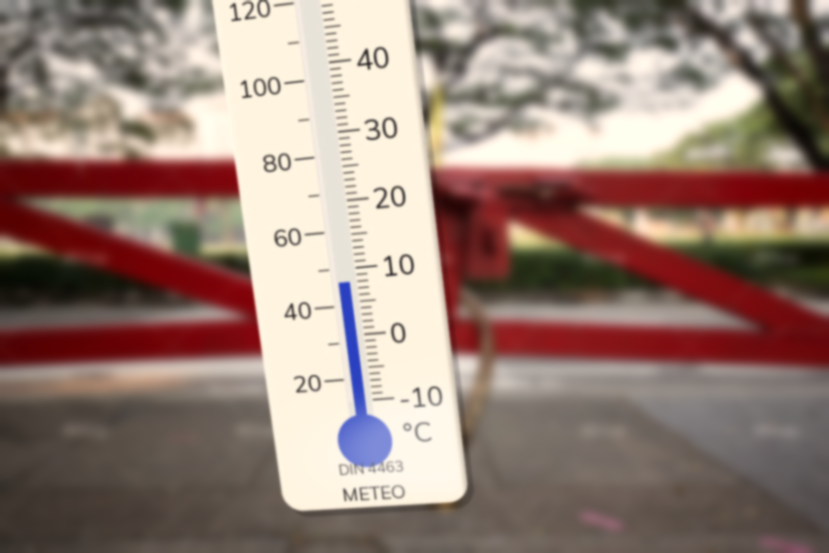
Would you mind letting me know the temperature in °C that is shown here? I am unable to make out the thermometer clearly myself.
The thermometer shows 8 °C
